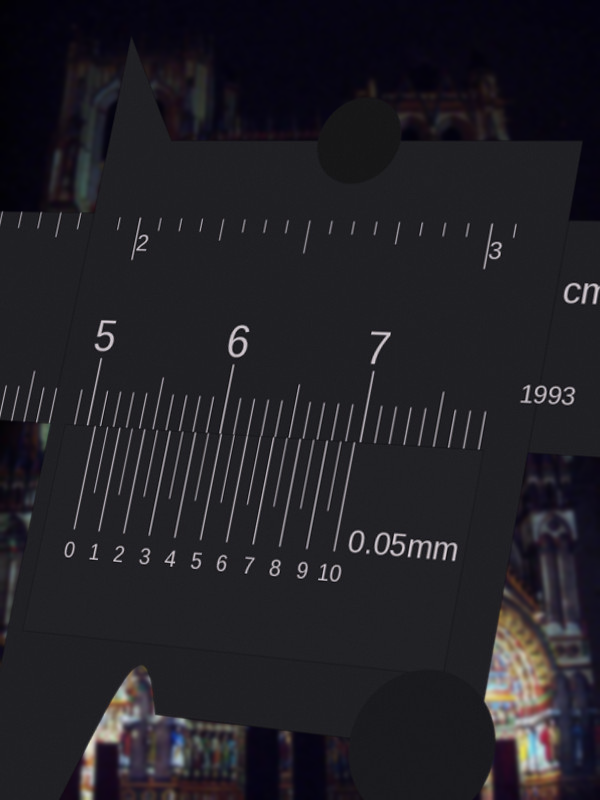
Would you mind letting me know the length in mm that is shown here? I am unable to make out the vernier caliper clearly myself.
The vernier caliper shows 50.6 mm
